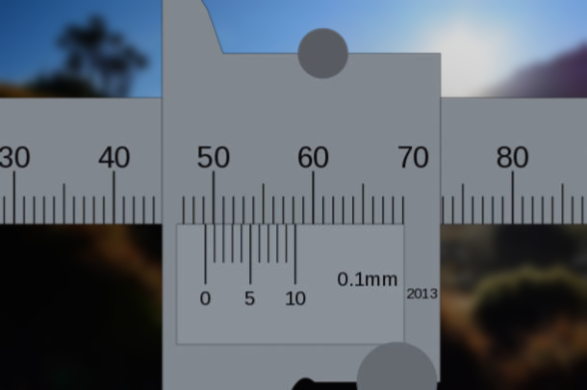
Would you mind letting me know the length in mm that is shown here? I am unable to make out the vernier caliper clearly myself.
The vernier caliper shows 49.2 mm
